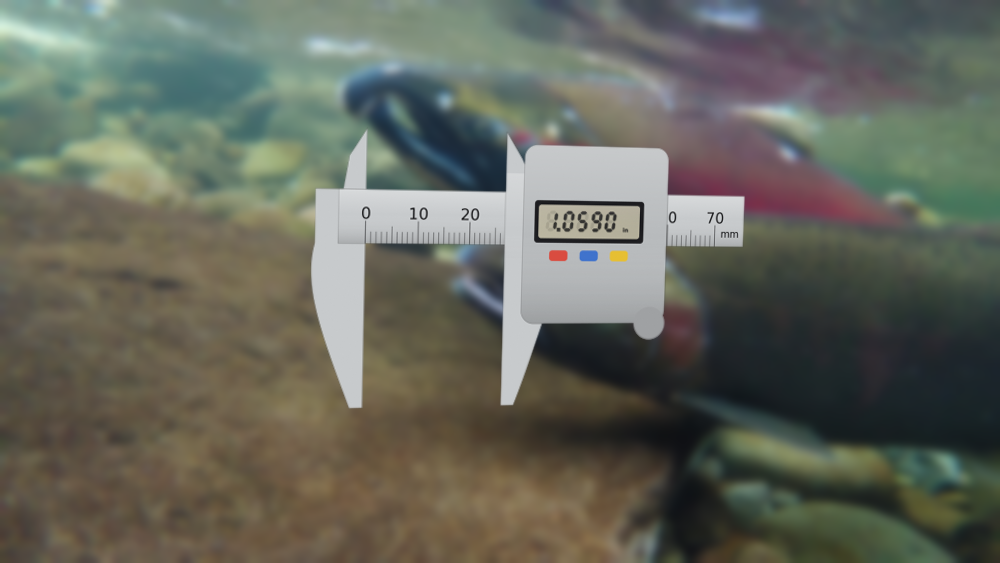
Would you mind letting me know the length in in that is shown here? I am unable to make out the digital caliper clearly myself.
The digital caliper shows 1.0590 in
